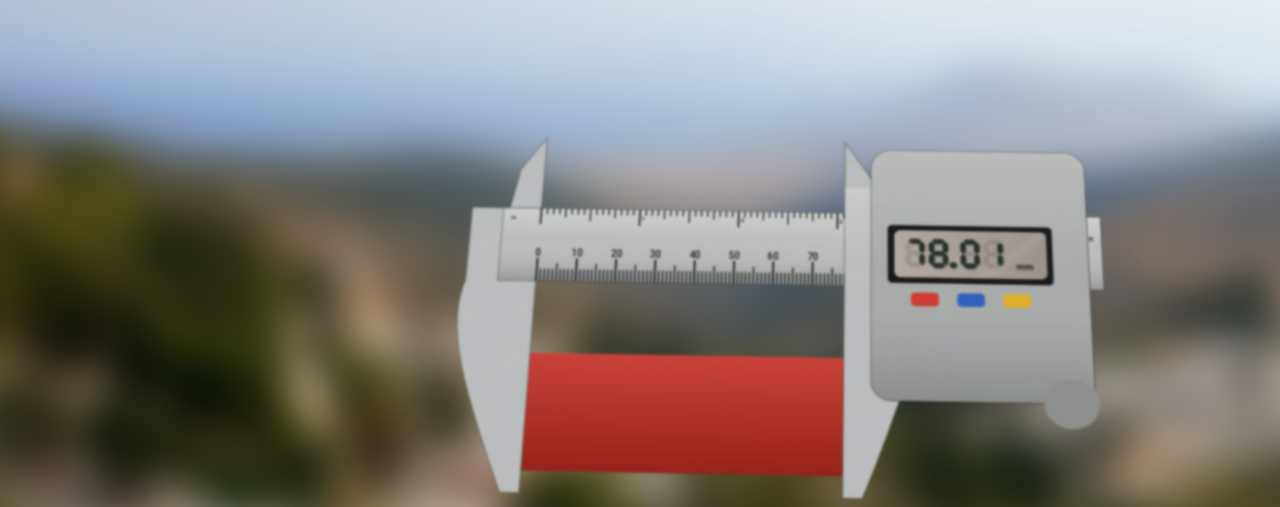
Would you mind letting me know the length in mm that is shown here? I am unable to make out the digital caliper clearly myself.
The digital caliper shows 78.01 mm
